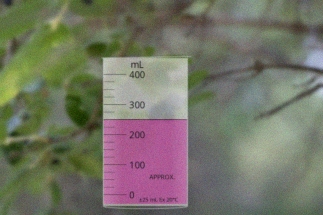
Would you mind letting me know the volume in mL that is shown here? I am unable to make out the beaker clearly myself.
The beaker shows 250 mL
